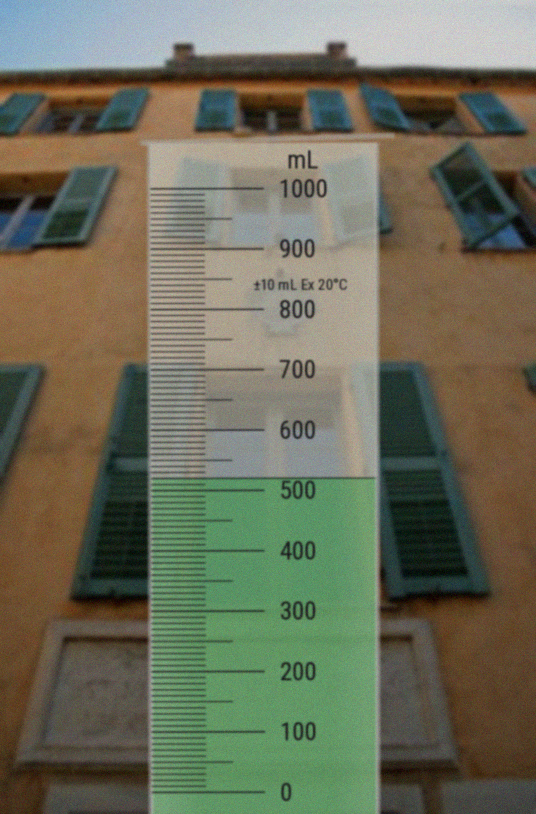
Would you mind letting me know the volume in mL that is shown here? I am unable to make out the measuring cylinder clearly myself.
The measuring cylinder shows 520 mL
